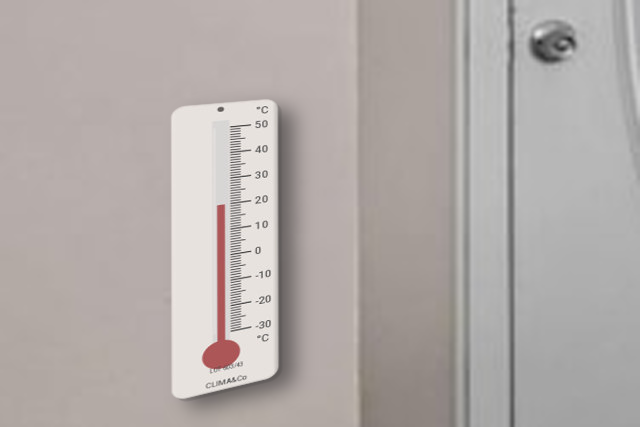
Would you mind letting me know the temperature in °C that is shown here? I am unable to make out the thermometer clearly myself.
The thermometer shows 20 °C
